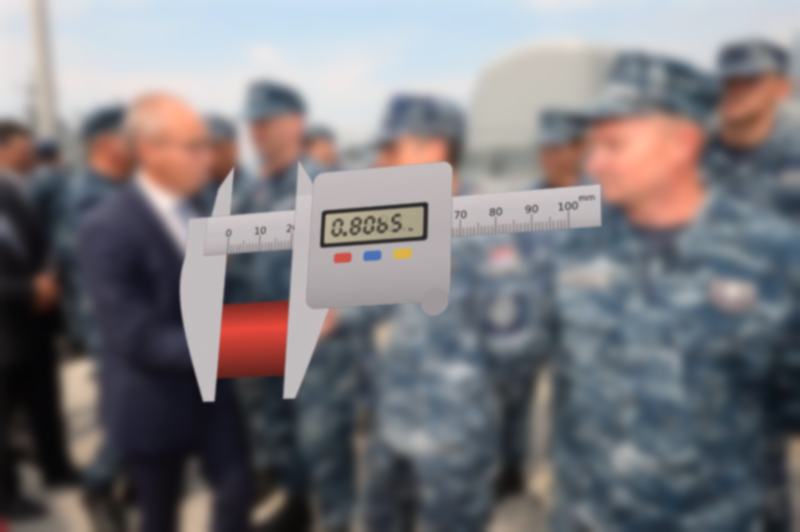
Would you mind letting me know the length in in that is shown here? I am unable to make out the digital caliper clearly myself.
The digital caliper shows 0.8065 in
